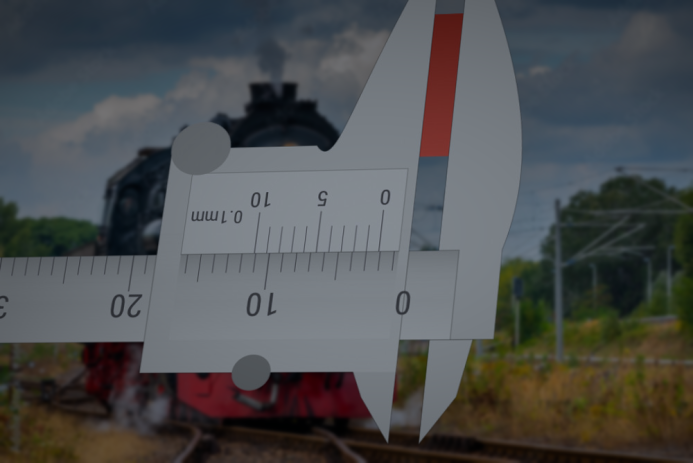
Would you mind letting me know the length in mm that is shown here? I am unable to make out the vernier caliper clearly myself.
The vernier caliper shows 2.1 mm
